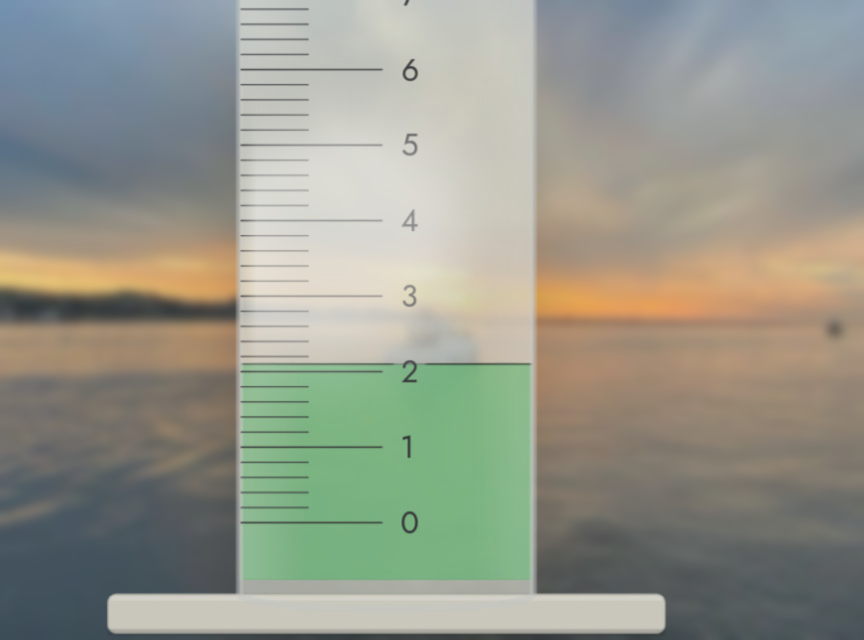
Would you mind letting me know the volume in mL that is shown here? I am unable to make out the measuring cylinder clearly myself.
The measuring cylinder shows 2.1 mL
